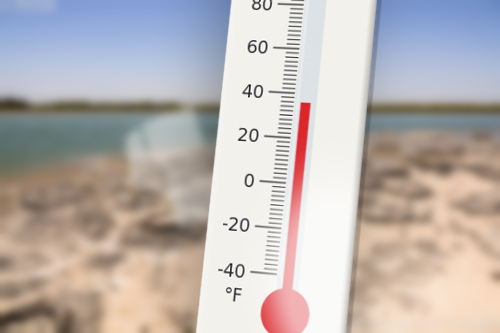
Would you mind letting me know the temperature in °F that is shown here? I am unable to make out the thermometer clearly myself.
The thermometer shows 36 °F
